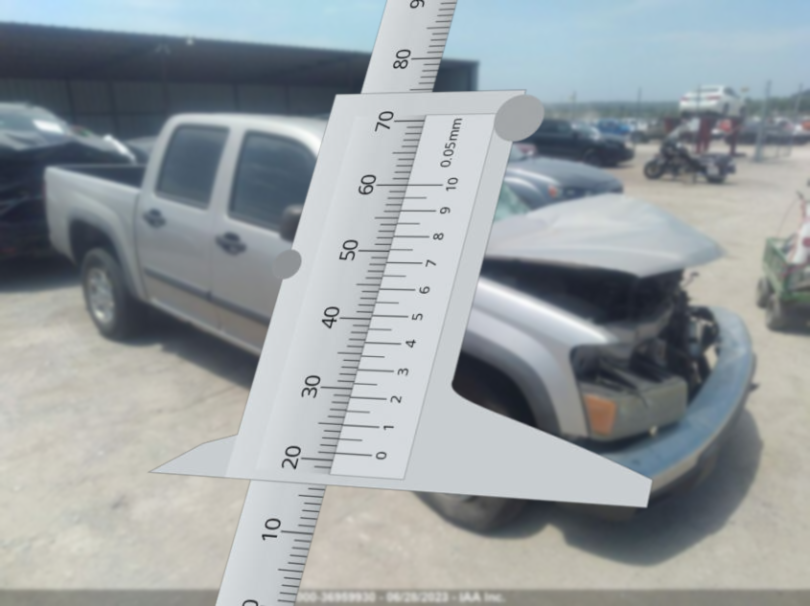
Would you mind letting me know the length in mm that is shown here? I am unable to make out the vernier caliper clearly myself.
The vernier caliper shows 21.0 mm
